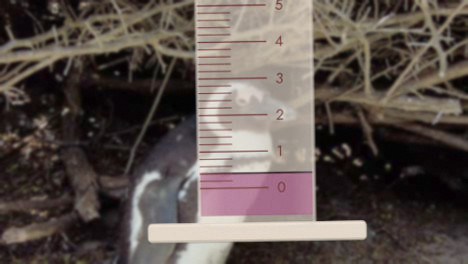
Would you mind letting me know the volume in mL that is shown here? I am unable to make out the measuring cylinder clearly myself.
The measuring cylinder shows 0.4 mL
